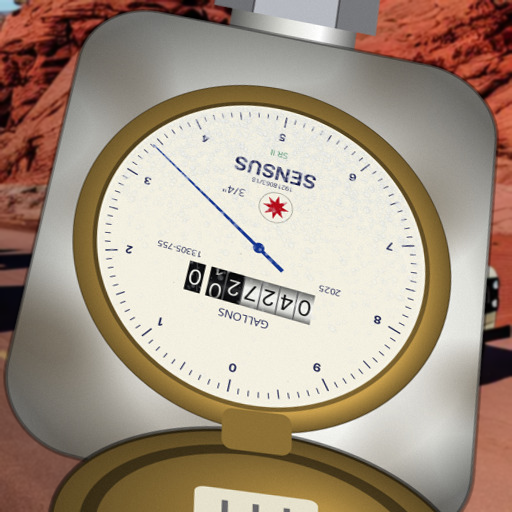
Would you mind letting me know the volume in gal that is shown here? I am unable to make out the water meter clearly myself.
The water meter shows 427203.4 gal
